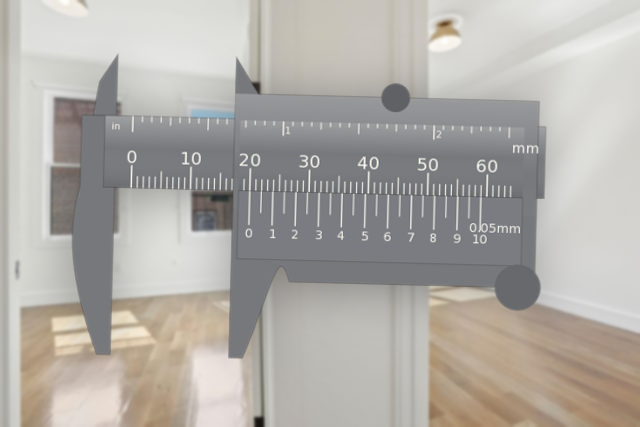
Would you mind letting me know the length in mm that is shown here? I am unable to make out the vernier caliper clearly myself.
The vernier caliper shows 20.0 mm
